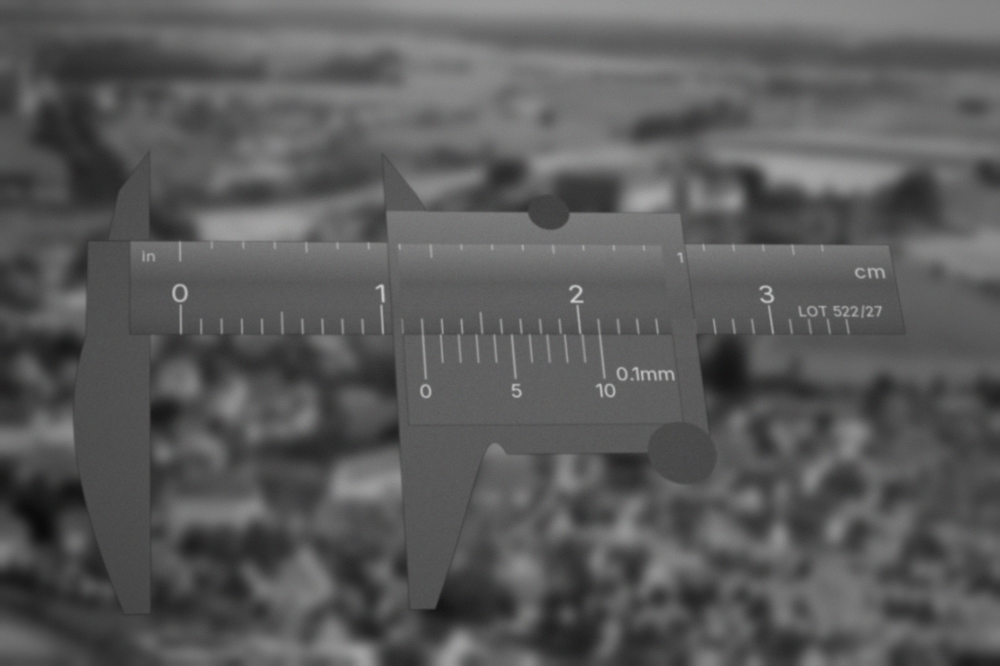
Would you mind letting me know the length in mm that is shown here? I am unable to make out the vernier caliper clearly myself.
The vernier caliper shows 12.0 mm
